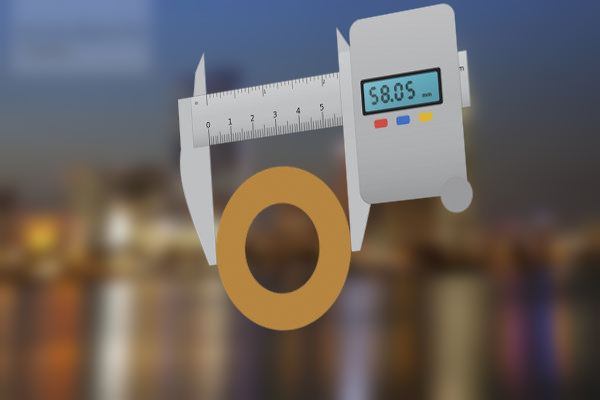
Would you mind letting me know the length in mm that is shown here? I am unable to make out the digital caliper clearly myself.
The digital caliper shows 58.05 mm
